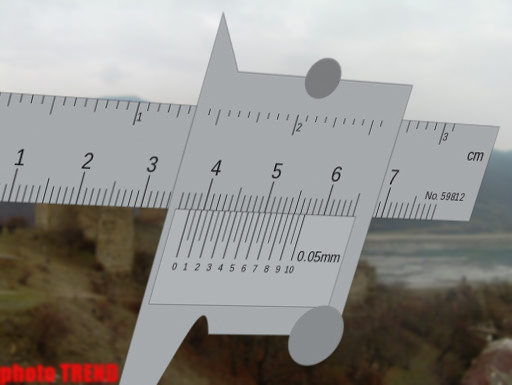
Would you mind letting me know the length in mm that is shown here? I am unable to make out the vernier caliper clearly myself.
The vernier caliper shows 37.8 mm
